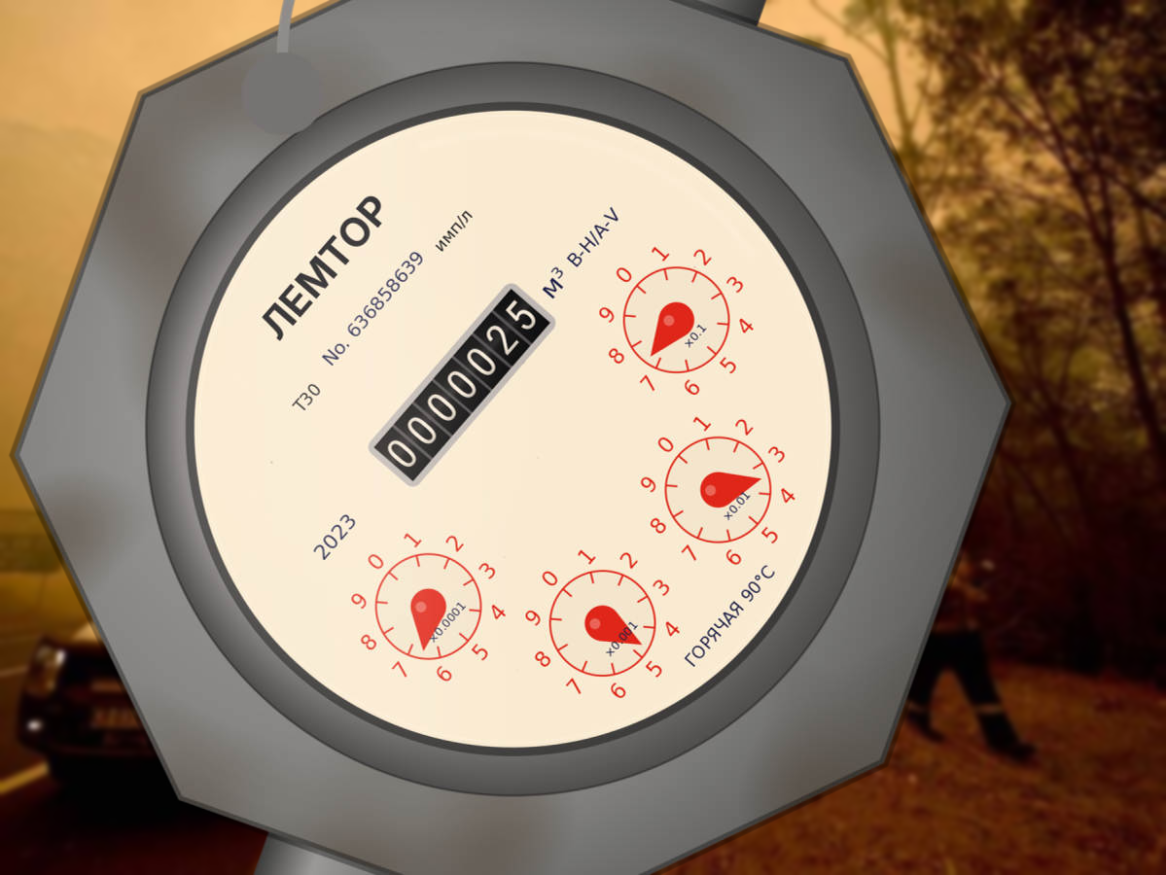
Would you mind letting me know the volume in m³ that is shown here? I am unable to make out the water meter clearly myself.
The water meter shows 25.7346 m³
